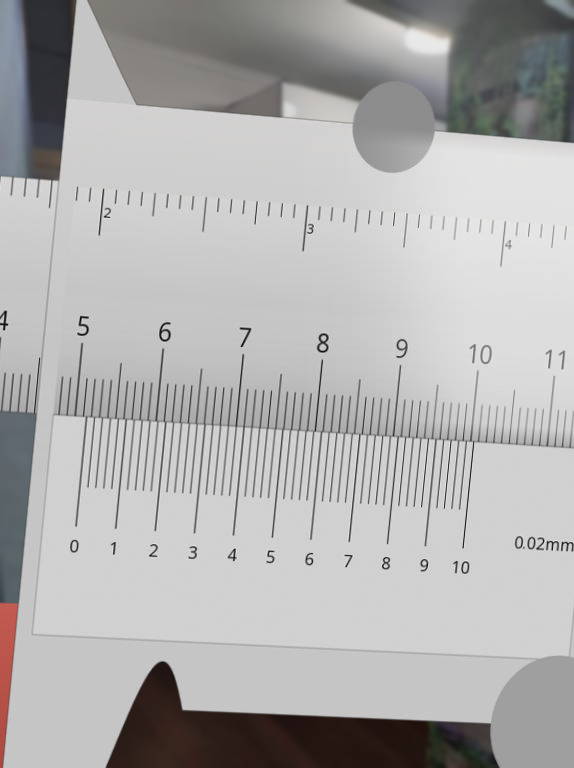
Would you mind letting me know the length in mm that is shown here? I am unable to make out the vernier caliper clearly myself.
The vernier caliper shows 51.4 mm
